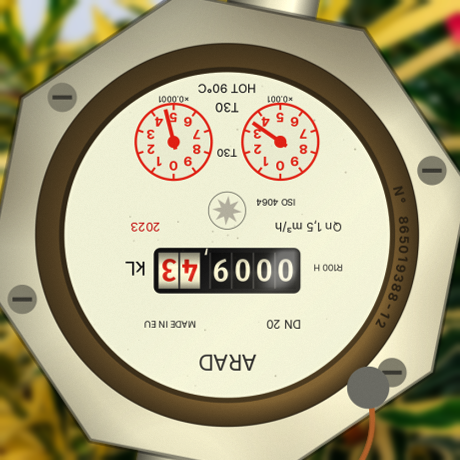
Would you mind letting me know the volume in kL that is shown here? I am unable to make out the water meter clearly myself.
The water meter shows 9.4334 kL
